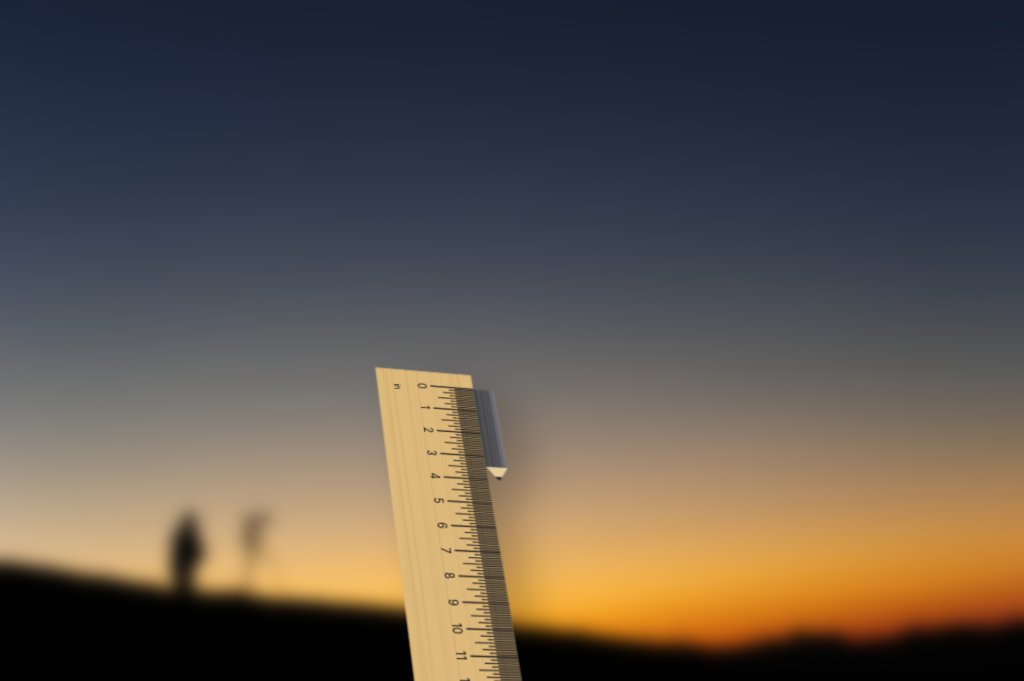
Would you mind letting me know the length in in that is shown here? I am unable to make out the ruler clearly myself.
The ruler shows 4 in
